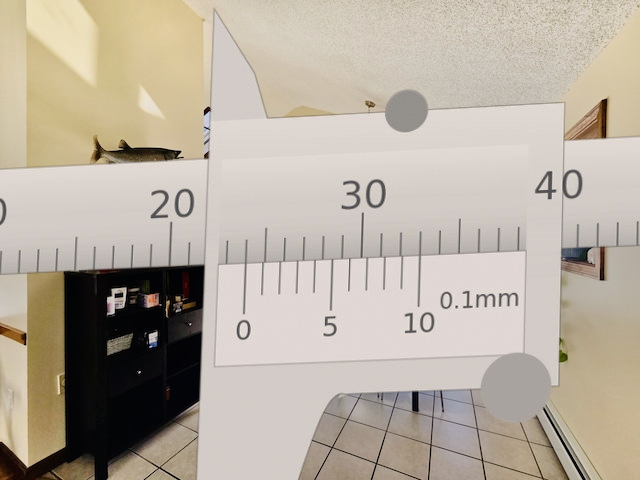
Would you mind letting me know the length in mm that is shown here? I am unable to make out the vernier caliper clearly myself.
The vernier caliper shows 24.0 mm
